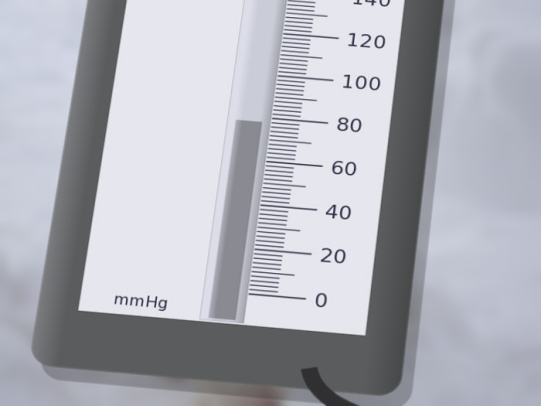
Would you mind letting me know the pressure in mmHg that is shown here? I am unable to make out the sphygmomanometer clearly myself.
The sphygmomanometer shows 78 mmHg
